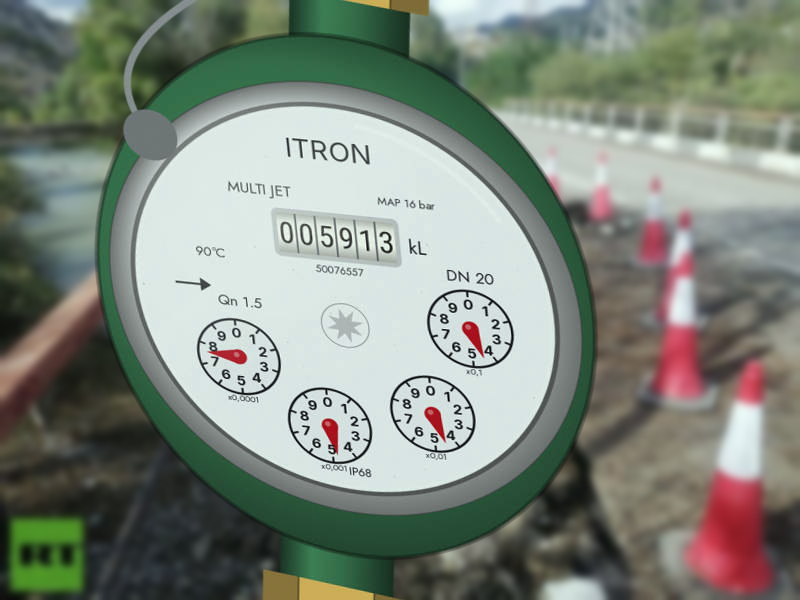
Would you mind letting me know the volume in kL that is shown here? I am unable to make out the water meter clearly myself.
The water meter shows 5913.4447 kL
